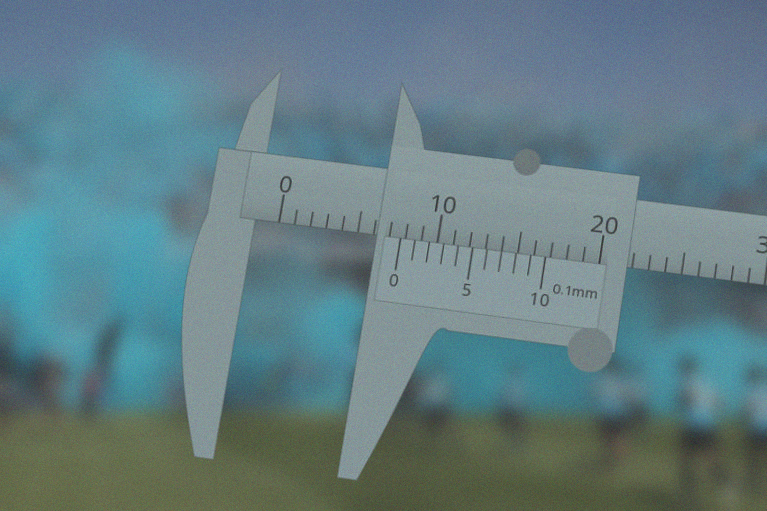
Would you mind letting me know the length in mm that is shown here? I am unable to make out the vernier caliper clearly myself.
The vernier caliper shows 7.7 mm
